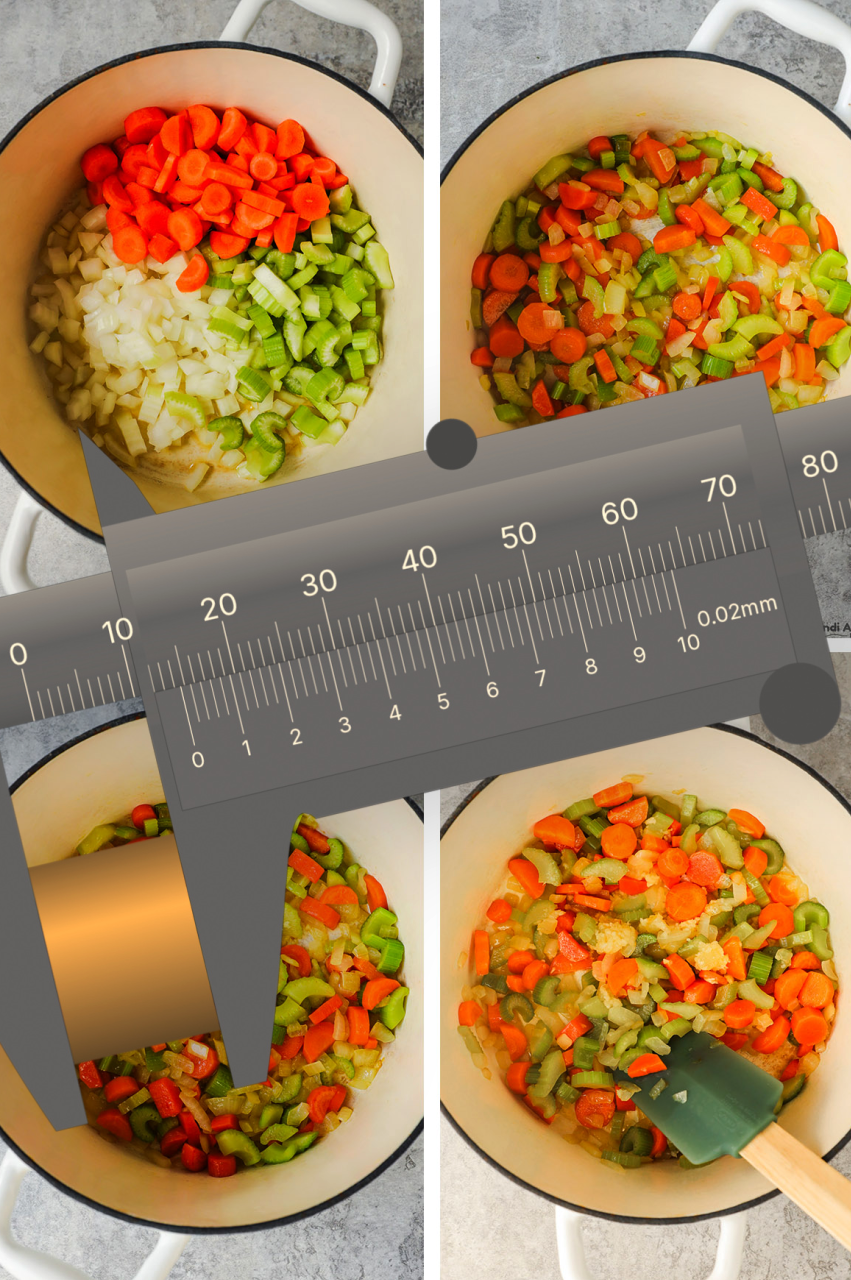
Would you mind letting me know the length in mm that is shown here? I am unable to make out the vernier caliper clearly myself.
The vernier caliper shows 14.6 mm
